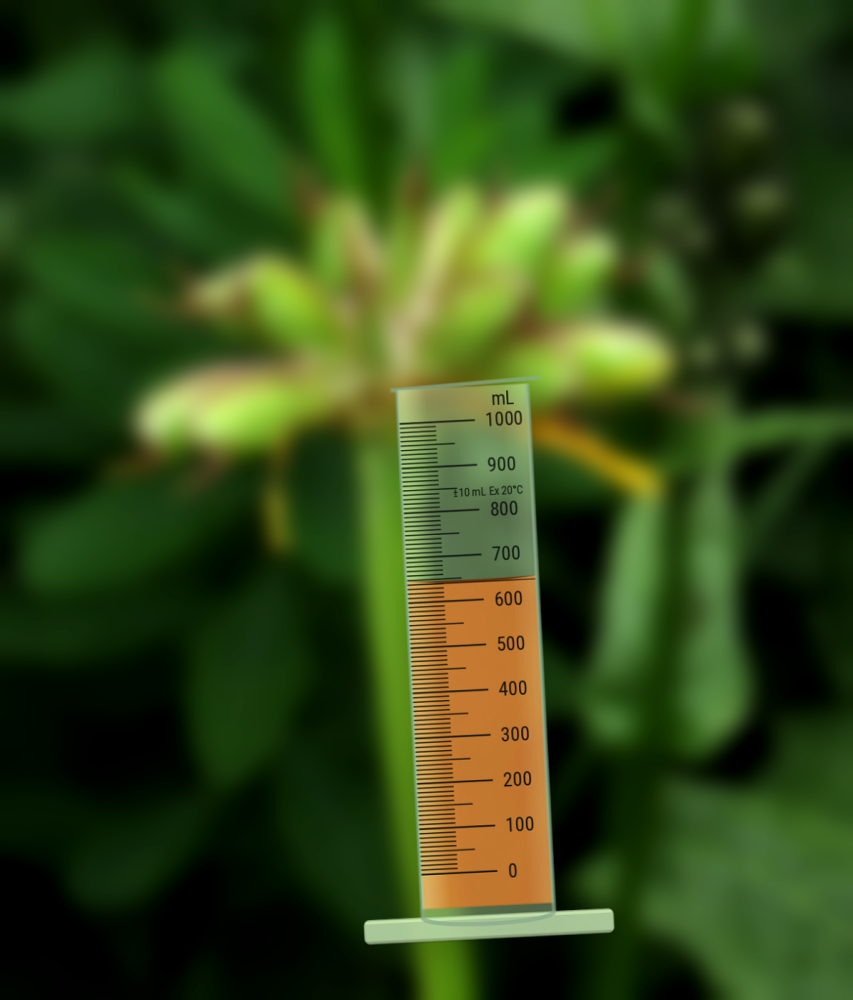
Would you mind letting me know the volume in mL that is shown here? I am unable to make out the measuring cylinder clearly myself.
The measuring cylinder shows 640 mL
